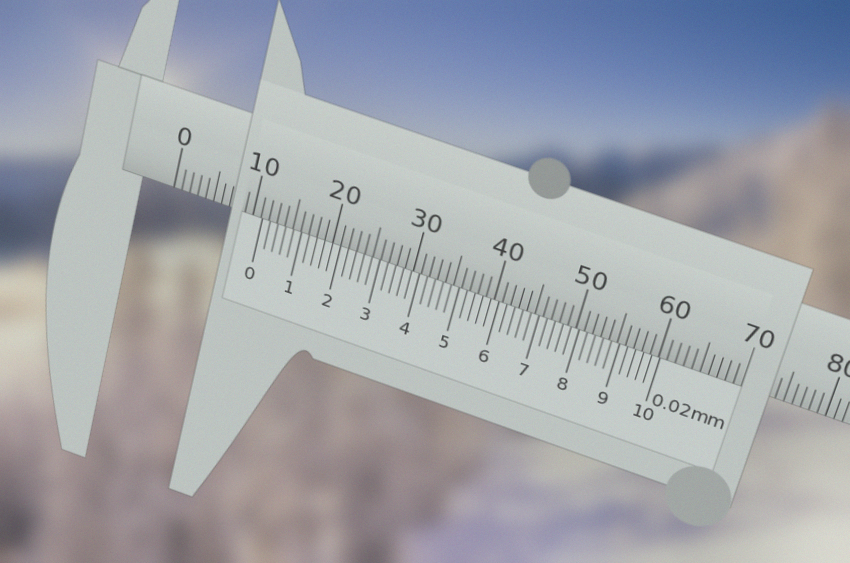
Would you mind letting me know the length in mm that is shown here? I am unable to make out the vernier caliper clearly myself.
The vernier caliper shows 11.2 mm
